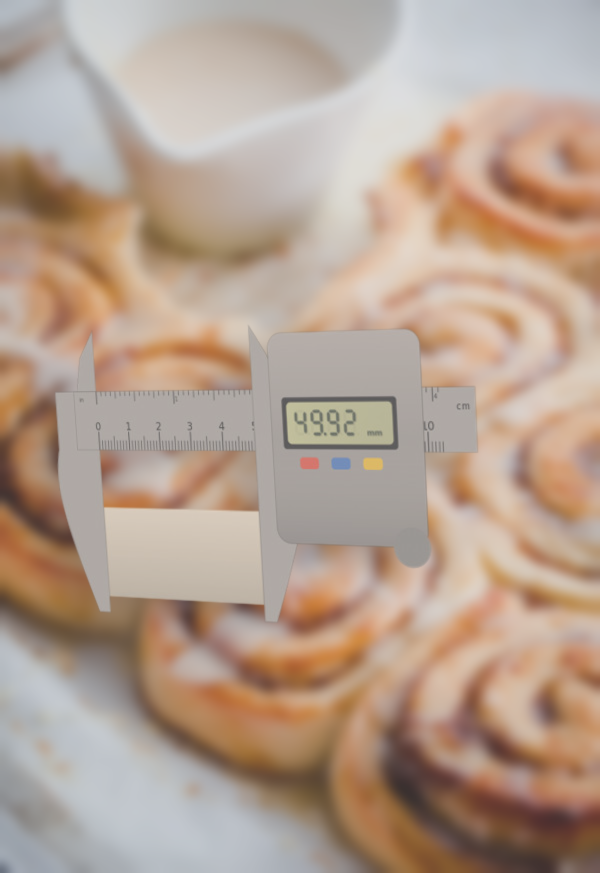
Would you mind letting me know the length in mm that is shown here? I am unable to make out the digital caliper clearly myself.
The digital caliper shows 49.92 mm
